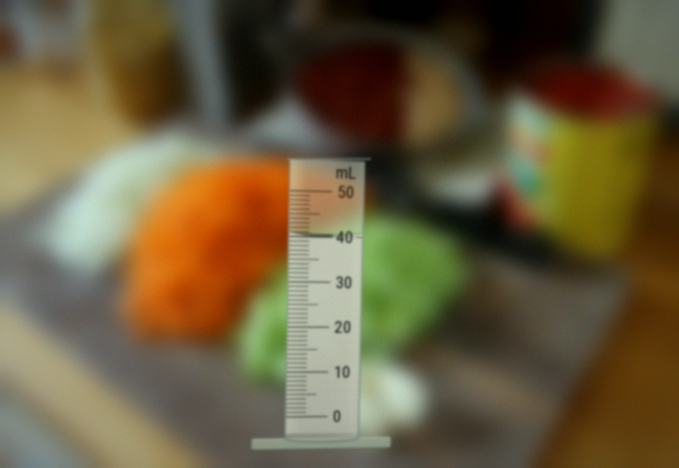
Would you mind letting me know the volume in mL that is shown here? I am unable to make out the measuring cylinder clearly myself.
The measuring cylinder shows 40 mL
